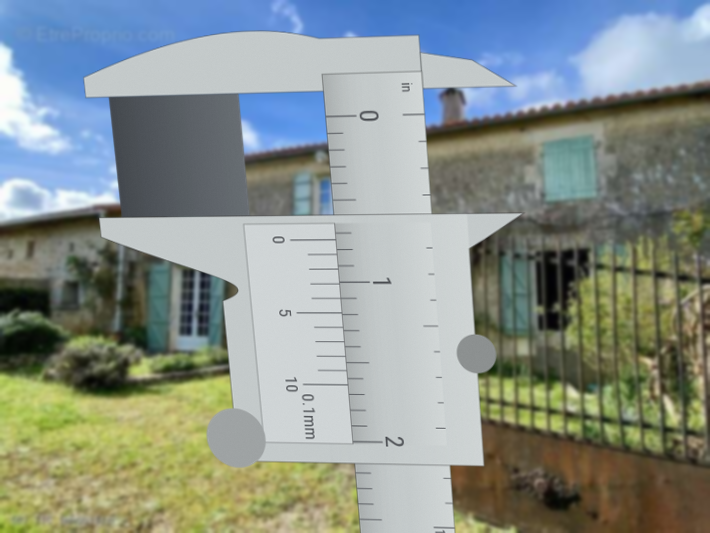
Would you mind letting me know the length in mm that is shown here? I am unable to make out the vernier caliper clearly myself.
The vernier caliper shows 7.4 mm
